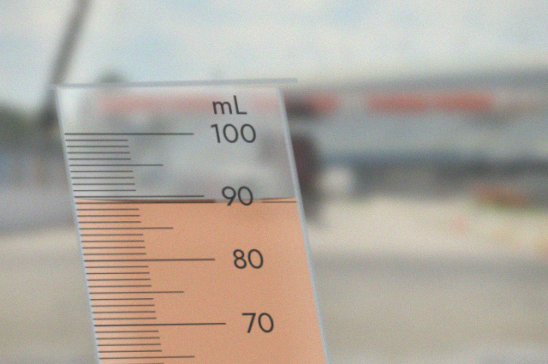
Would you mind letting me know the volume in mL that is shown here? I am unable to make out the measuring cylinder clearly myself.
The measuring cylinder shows 89 mL
